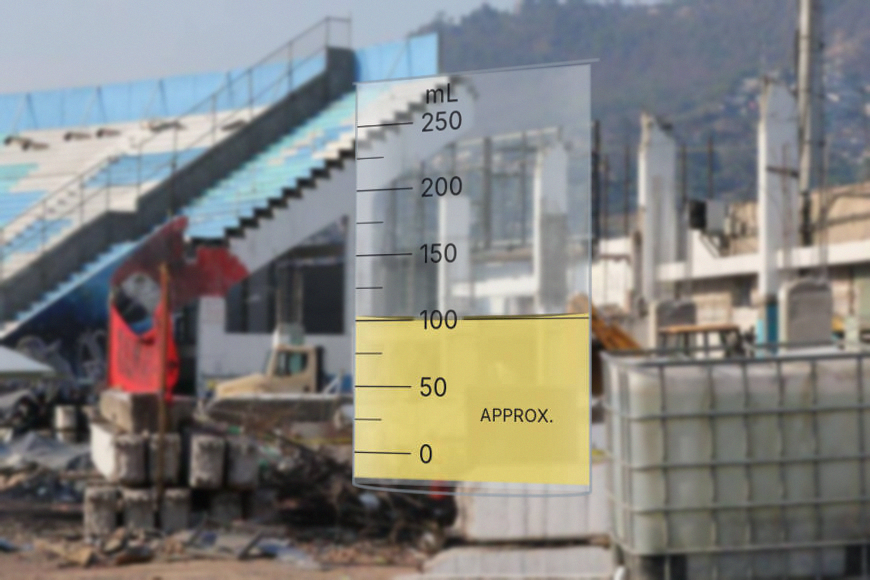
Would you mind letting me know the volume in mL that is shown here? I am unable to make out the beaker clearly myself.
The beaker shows 100 mL
